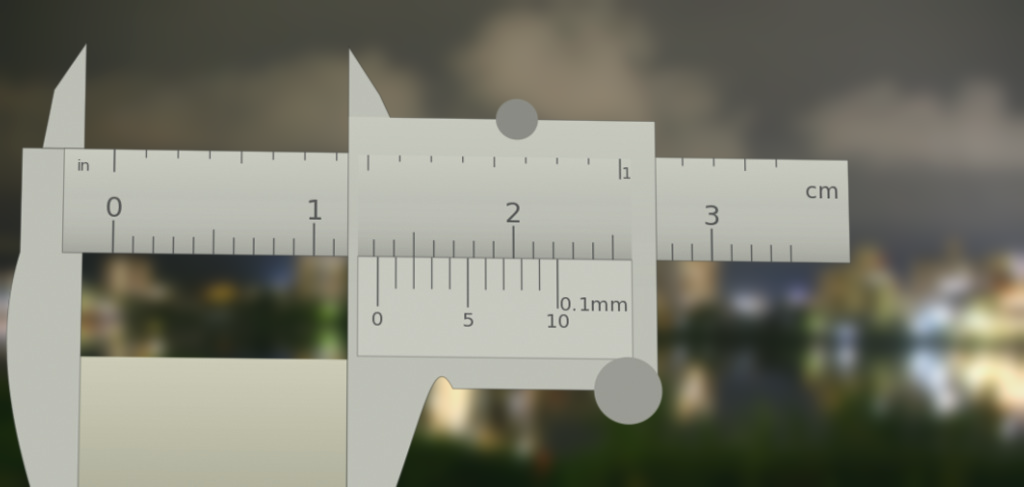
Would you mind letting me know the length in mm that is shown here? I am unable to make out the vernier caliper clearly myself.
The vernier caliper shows 13.2 mm
